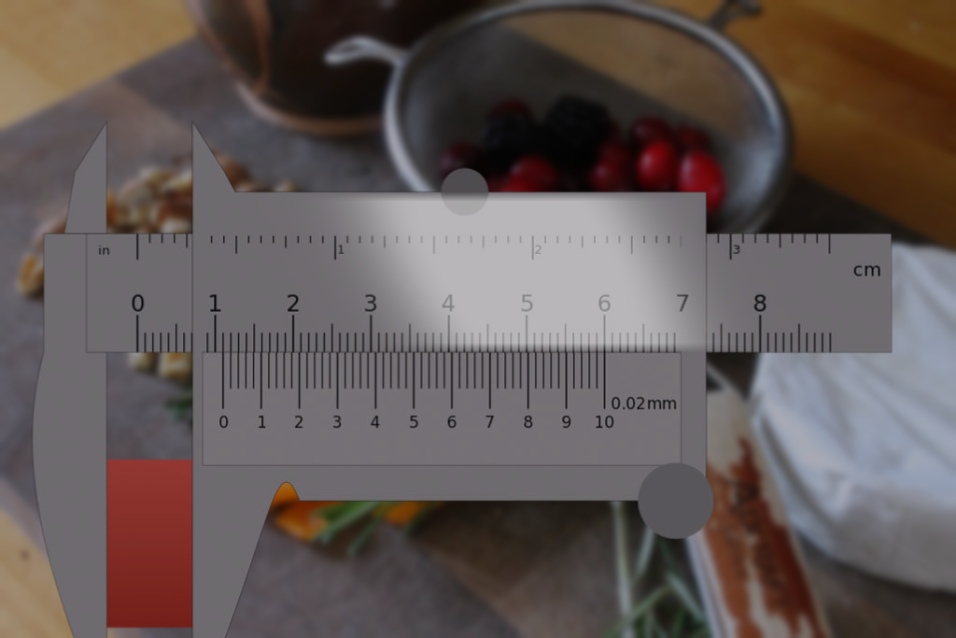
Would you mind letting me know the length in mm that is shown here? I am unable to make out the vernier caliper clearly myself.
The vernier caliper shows 11.0 mm
